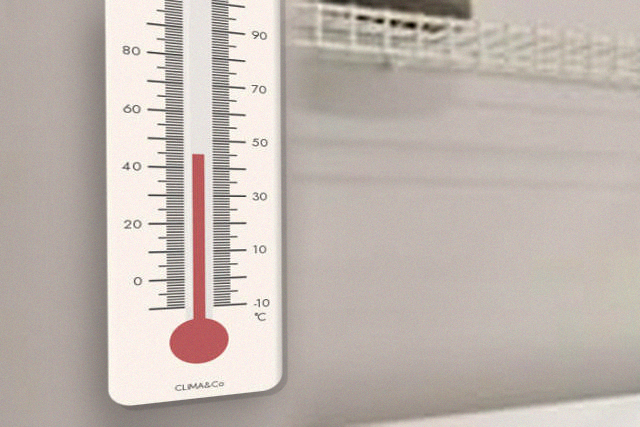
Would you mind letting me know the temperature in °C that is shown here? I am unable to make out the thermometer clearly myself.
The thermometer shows 45 °C
